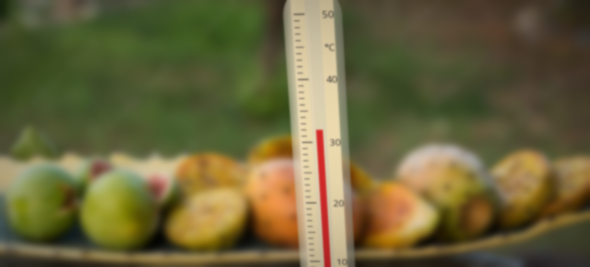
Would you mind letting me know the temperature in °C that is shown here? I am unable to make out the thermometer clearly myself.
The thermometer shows 32 °C
